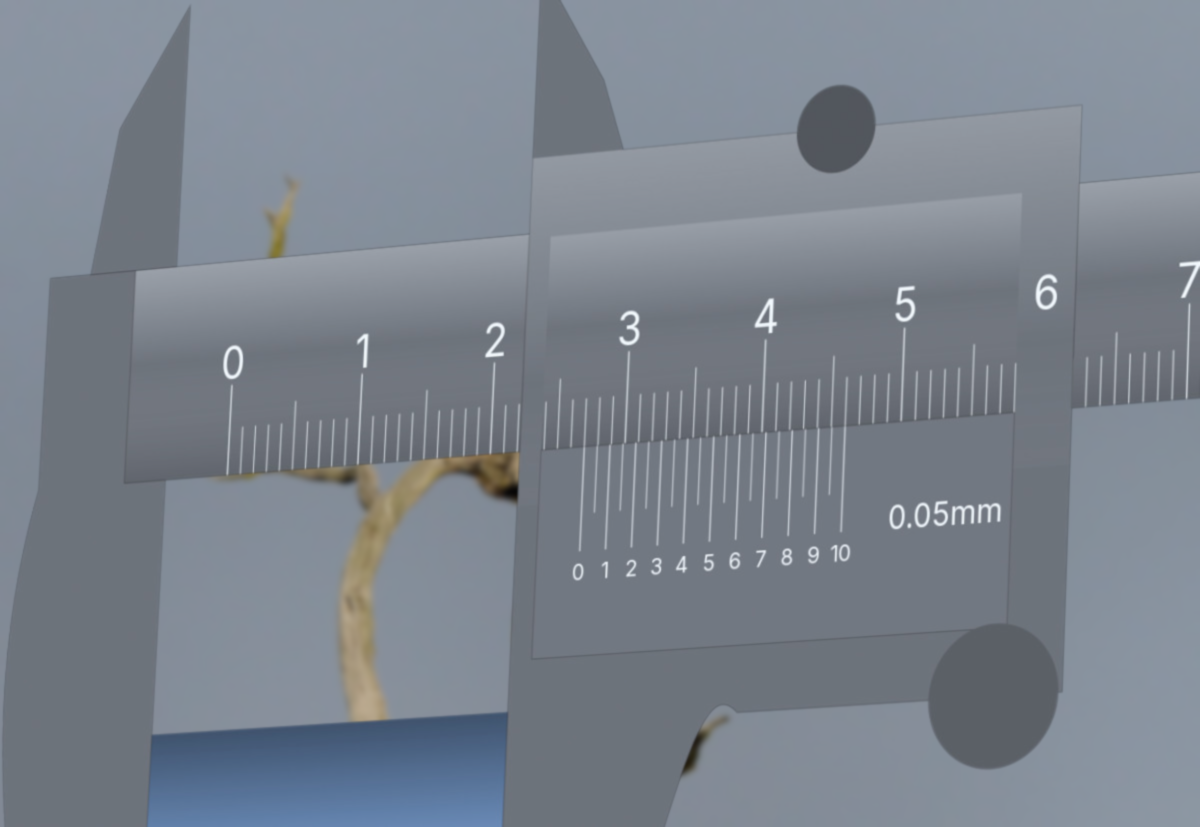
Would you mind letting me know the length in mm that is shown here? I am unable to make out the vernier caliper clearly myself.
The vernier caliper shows 27.0 mm
